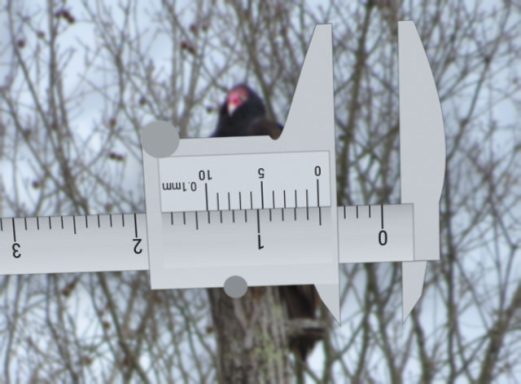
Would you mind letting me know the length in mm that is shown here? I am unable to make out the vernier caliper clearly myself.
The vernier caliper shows 5.1 mm
